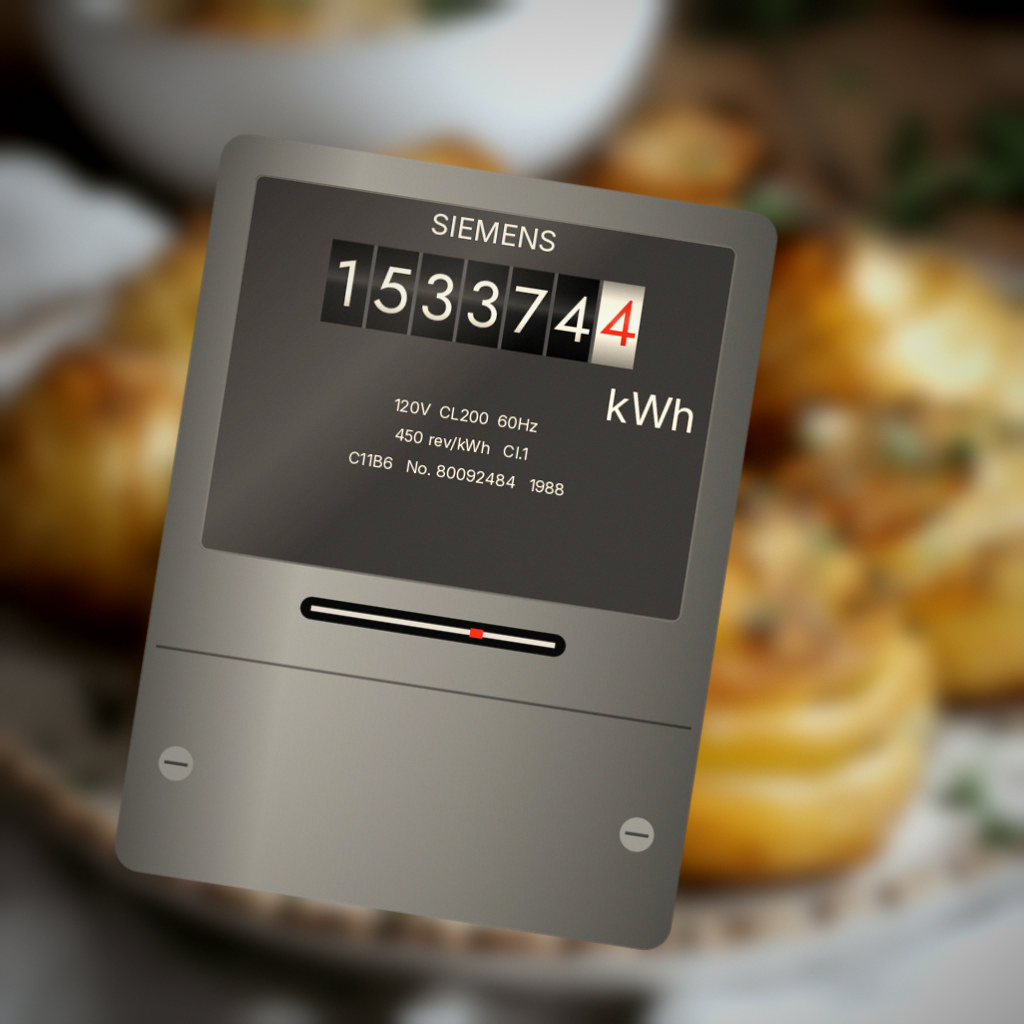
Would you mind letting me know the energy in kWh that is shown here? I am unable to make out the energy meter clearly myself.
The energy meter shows 153374.4 kWh
